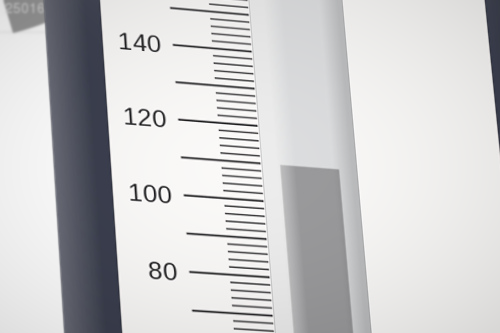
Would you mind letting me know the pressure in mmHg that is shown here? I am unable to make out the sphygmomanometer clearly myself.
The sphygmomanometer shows 110 mmHg
